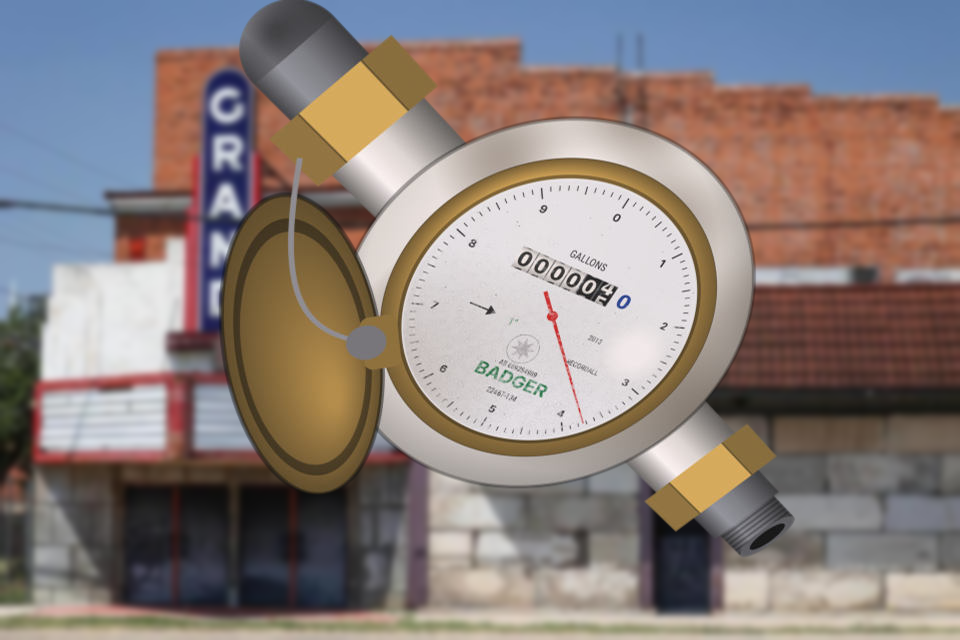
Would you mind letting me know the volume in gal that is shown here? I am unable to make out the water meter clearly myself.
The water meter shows 43.7 gal
